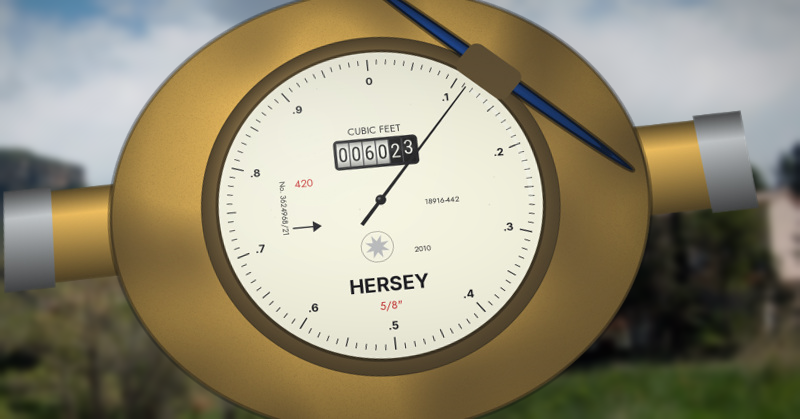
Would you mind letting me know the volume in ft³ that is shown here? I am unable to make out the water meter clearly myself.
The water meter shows 6023.11 ft³
